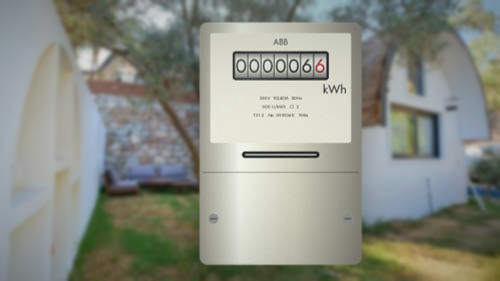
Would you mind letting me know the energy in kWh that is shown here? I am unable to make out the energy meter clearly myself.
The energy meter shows 6.6 kWh
